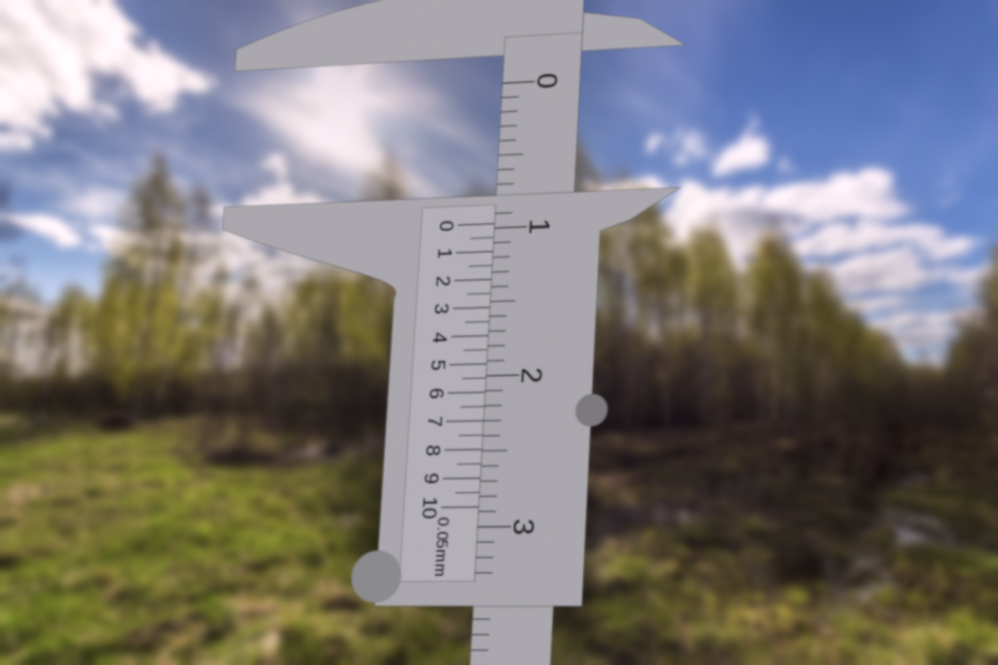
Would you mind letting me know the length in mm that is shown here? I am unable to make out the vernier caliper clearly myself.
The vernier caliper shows 9.7 mm
